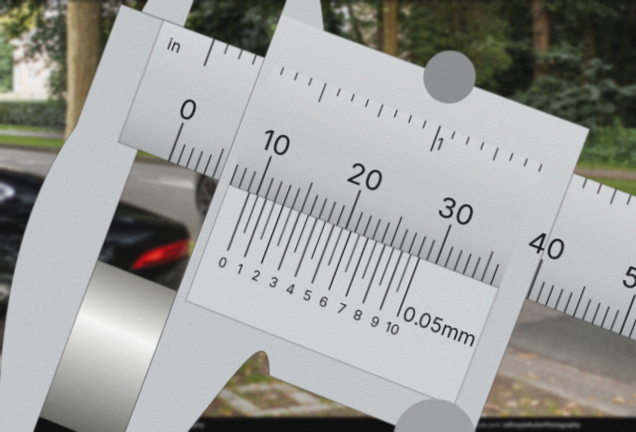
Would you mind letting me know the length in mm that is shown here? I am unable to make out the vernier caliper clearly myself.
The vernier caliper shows 9.2 mm
